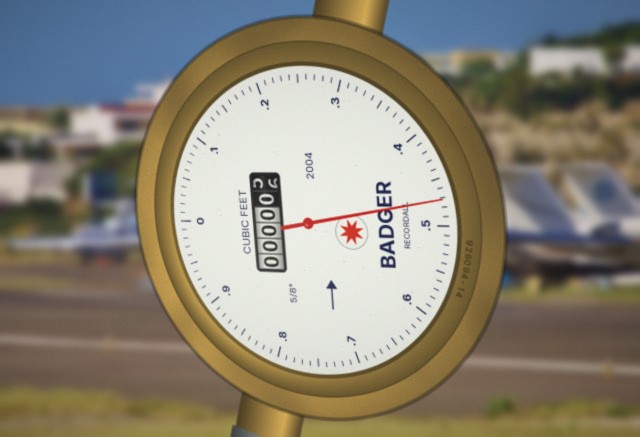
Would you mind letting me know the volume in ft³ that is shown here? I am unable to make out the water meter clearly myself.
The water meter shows 5.47 ft³
